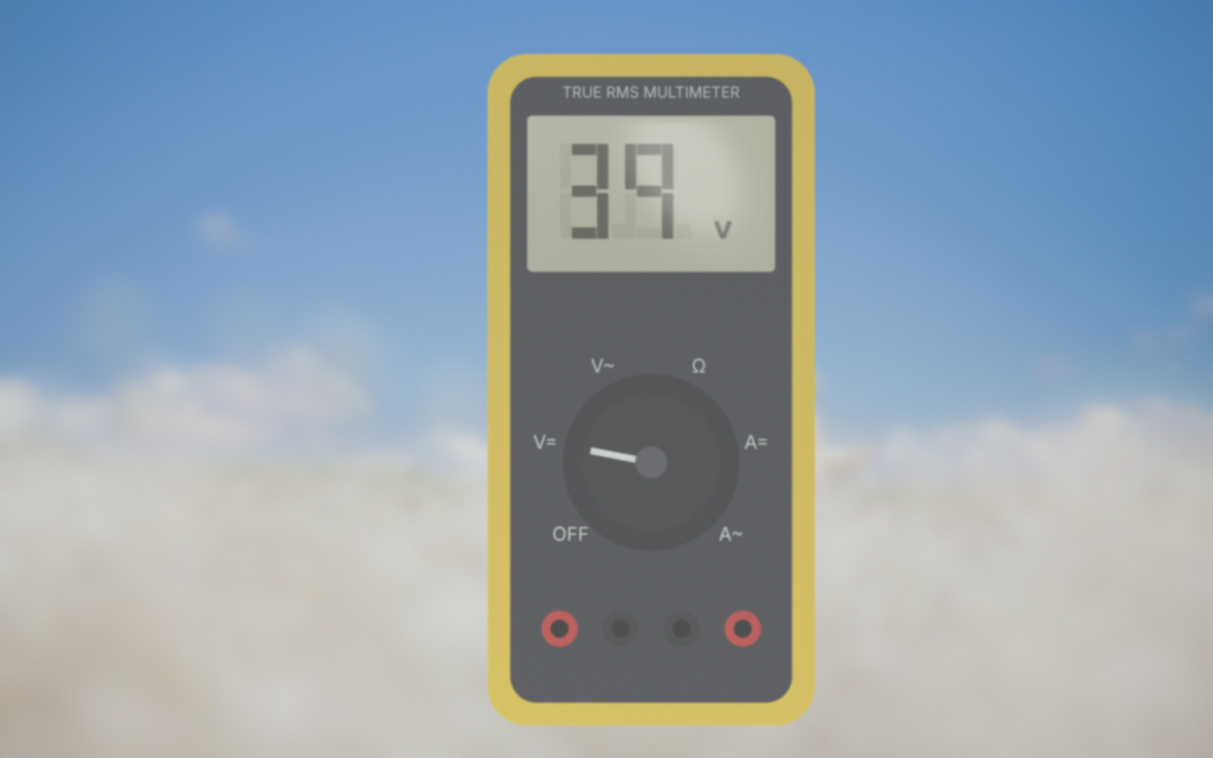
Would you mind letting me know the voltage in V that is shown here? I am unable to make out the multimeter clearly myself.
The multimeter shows 39 V
